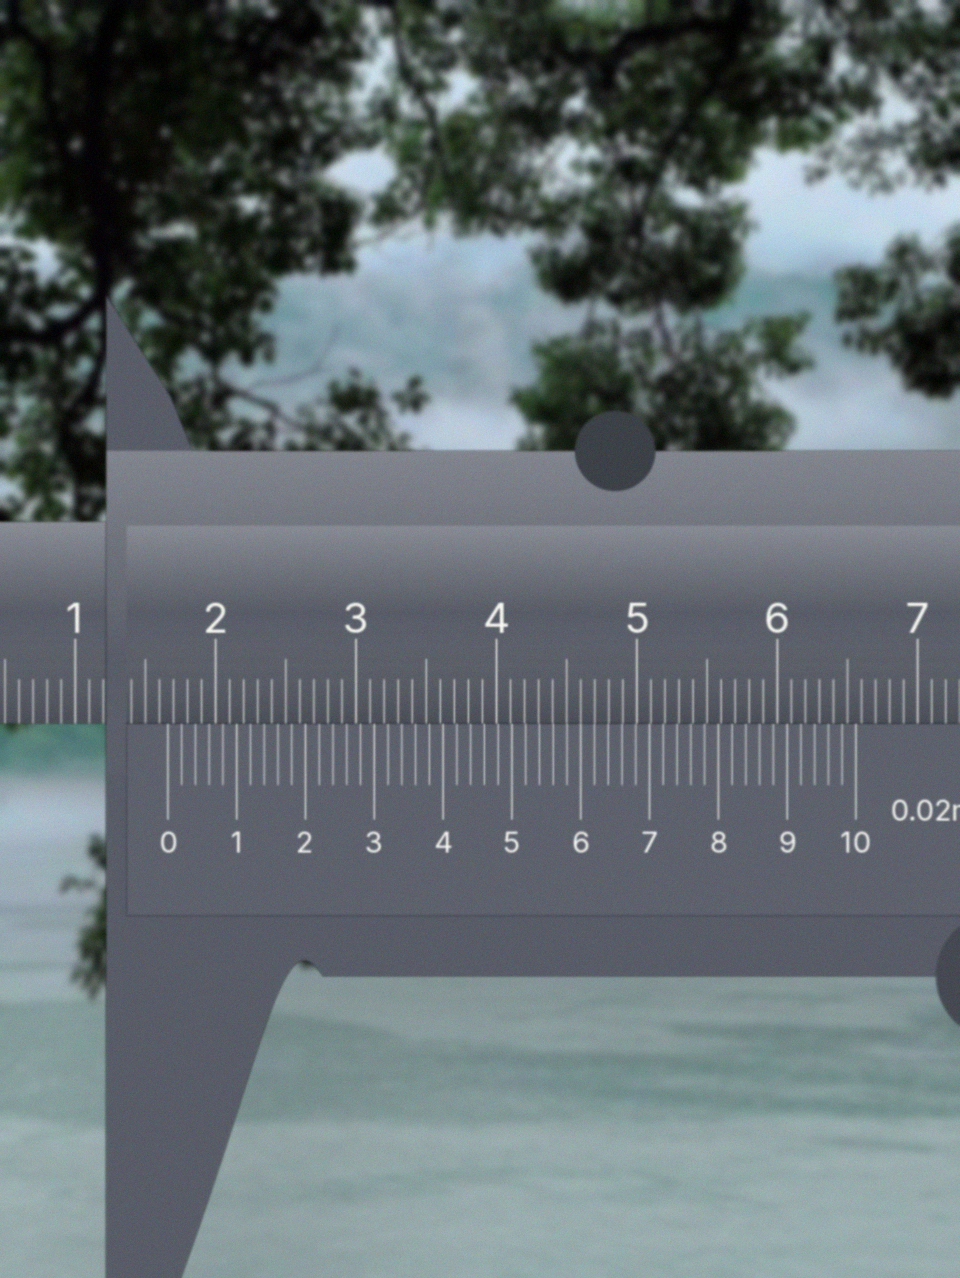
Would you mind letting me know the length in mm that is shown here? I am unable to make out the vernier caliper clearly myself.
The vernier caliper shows 16.6 mm
